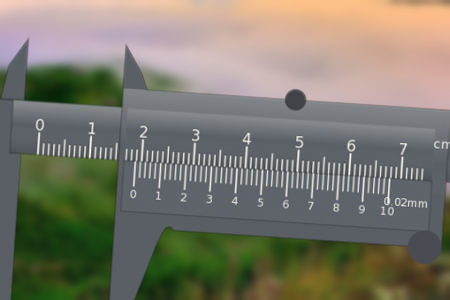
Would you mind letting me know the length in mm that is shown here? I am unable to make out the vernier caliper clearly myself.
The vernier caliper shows 18.8 mm
